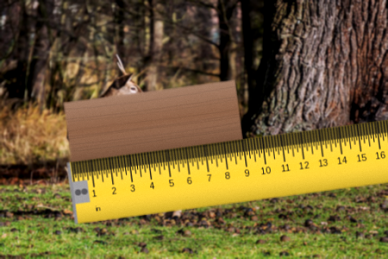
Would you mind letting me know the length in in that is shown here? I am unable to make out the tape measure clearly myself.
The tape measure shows 9 in
